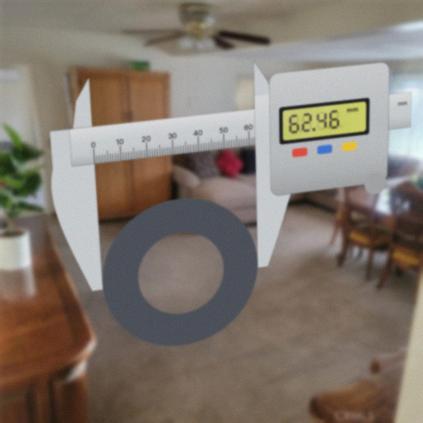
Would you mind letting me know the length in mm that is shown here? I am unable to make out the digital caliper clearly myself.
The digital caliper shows 62.46 mm
